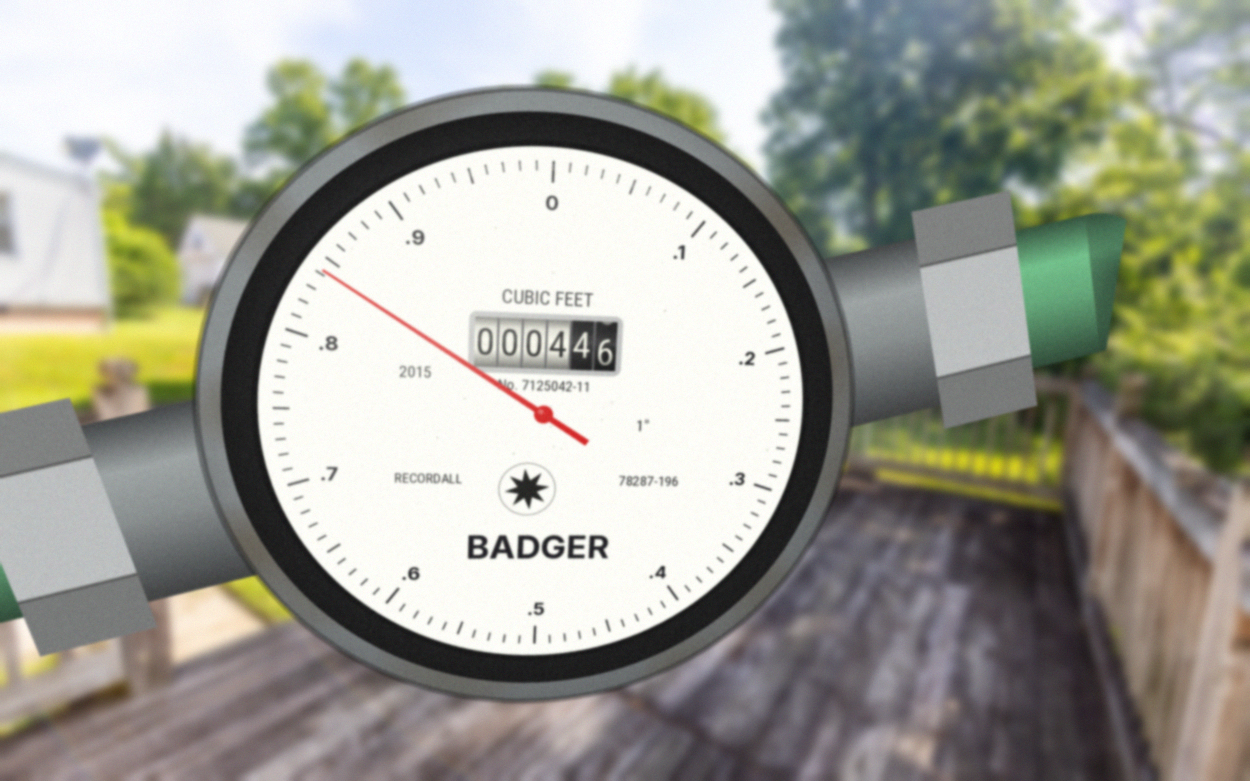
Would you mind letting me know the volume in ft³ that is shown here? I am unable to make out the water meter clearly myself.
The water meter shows 445.84 ft³
